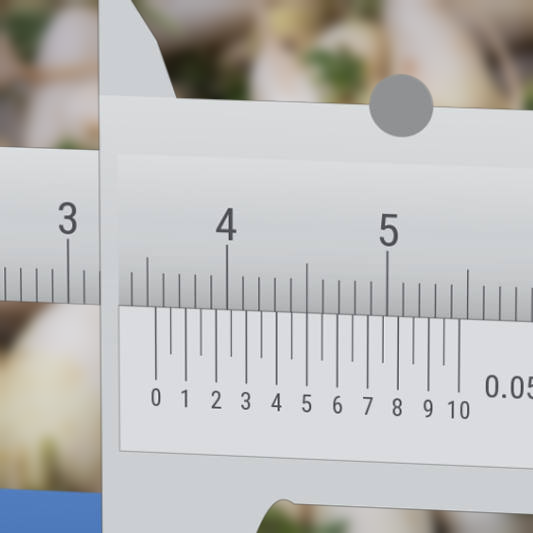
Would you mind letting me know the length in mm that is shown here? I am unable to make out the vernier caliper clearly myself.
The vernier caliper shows 35.5 mm
